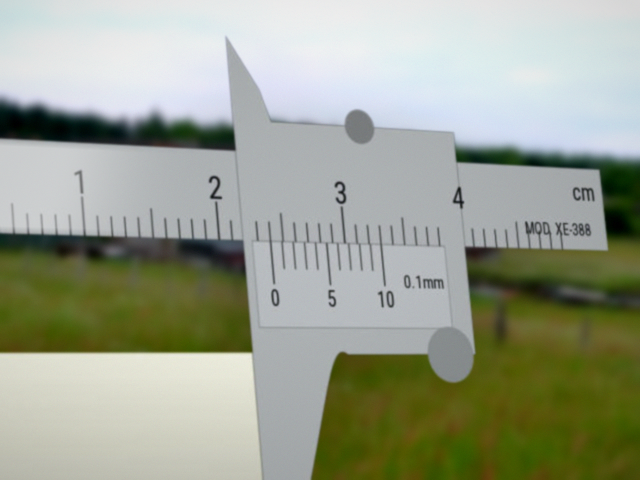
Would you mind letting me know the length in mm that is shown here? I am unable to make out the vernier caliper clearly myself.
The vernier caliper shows 24.0 mm
